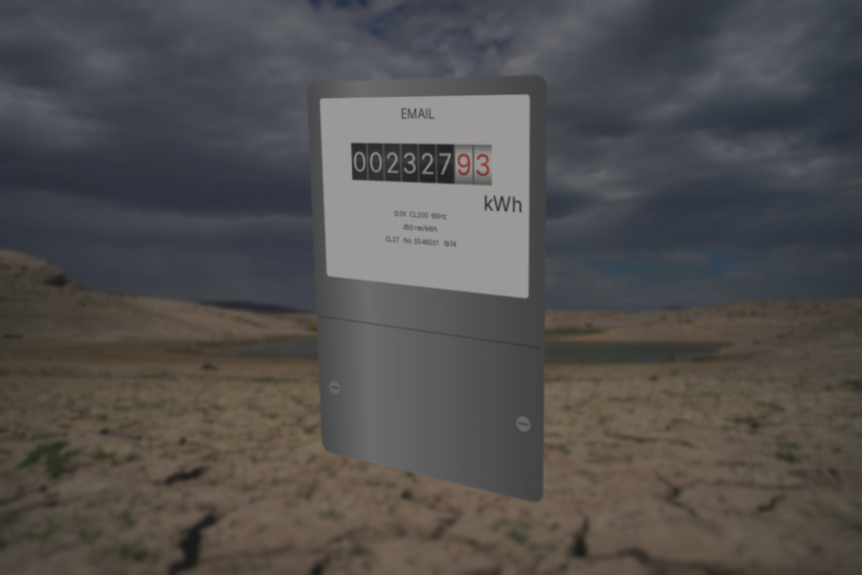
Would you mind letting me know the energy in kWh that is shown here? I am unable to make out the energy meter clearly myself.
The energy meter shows 2327.93 kWh
